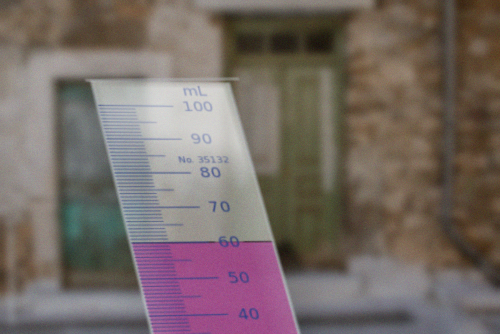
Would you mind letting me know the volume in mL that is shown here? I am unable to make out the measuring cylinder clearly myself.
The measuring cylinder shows 60 mL
